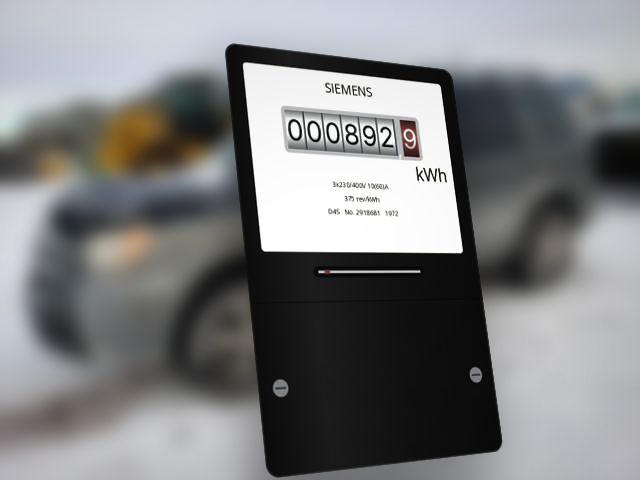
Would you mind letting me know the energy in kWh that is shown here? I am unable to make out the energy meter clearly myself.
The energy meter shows 892.9 kWh
